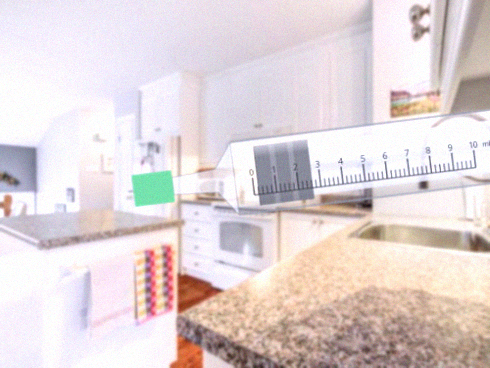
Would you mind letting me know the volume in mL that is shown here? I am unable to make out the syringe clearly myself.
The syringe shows 0.2 mL
